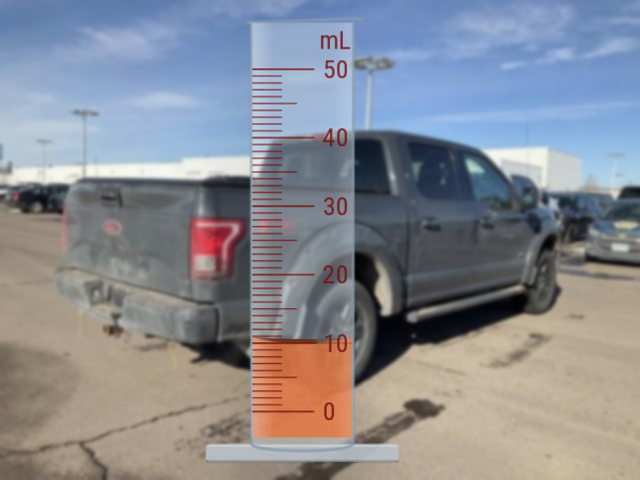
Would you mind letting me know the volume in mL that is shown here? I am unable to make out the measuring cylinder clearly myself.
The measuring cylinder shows 10 mL
